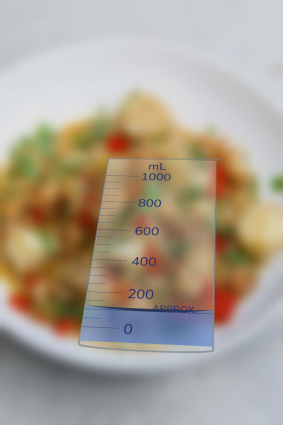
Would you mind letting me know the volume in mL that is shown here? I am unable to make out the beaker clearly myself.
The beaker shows 100 mL
